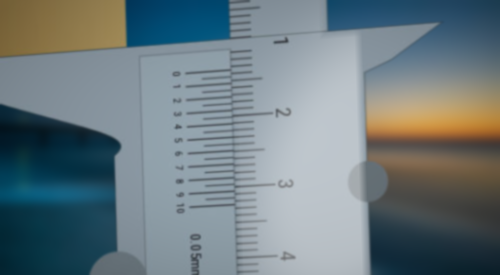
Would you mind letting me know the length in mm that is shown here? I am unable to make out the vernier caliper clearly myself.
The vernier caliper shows 13.5 mm
